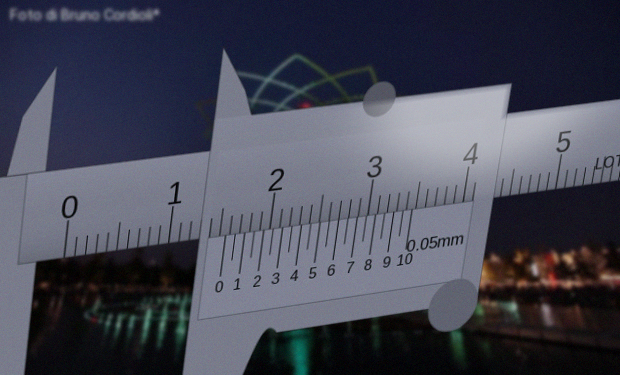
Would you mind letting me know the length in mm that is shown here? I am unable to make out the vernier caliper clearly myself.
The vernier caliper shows 15.6 mm
